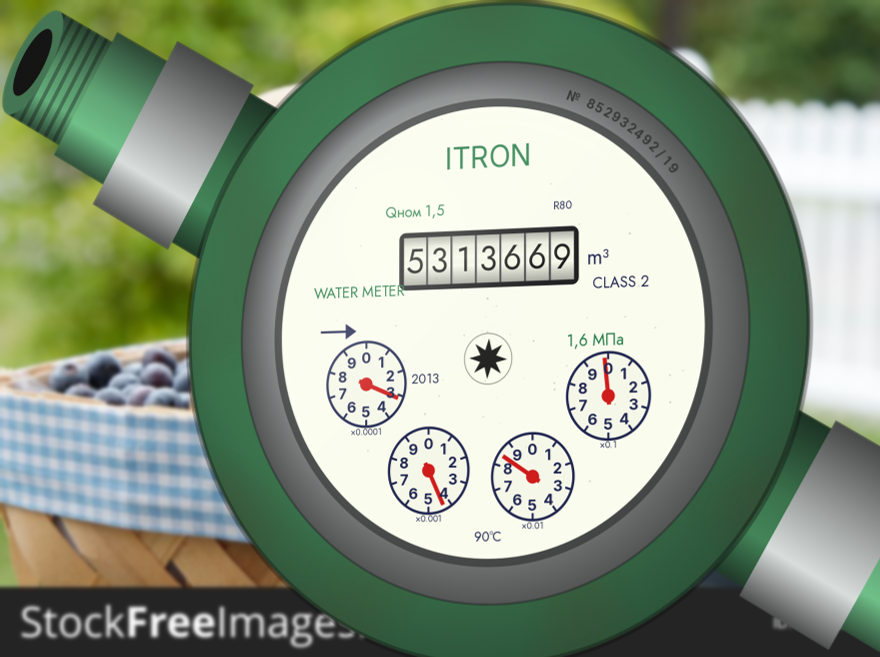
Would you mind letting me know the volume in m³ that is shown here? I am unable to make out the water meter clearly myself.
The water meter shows 5313668.9843 m³
